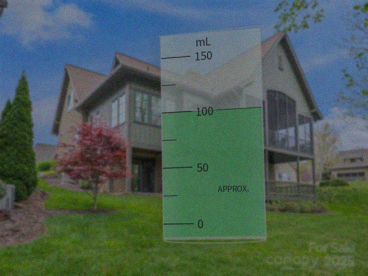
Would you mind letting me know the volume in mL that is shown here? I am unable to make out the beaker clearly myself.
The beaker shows 100 mL
